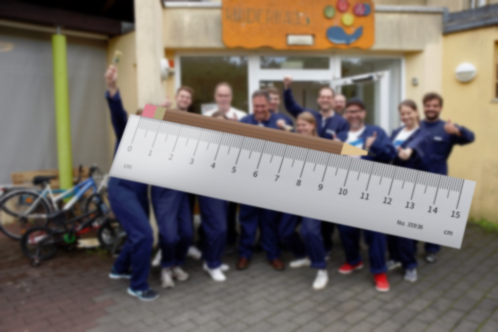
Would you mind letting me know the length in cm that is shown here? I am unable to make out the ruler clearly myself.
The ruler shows 11 cm
